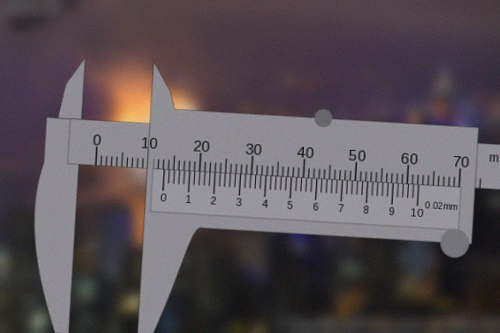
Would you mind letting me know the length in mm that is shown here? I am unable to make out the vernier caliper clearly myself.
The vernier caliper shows 13.2 mm
